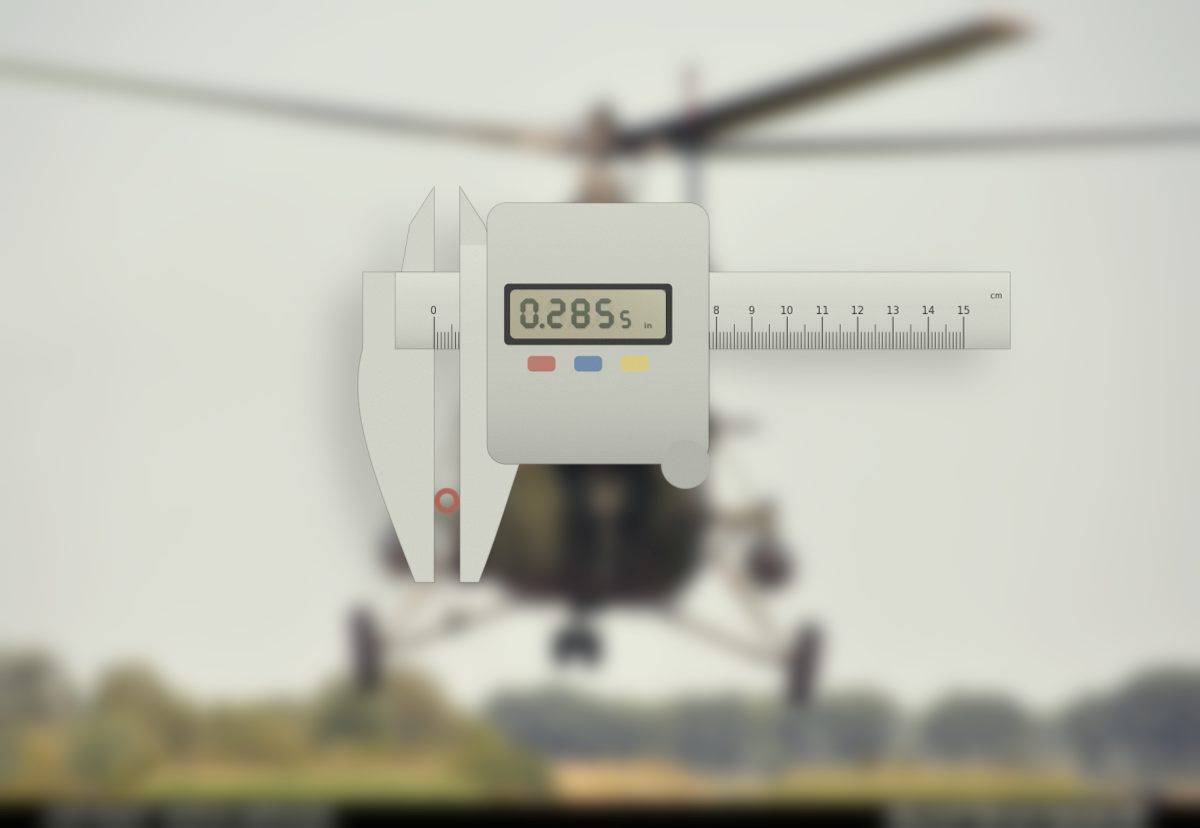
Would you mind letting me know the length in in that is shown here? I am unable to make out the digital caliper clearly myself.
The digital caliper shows 0.2855 in
